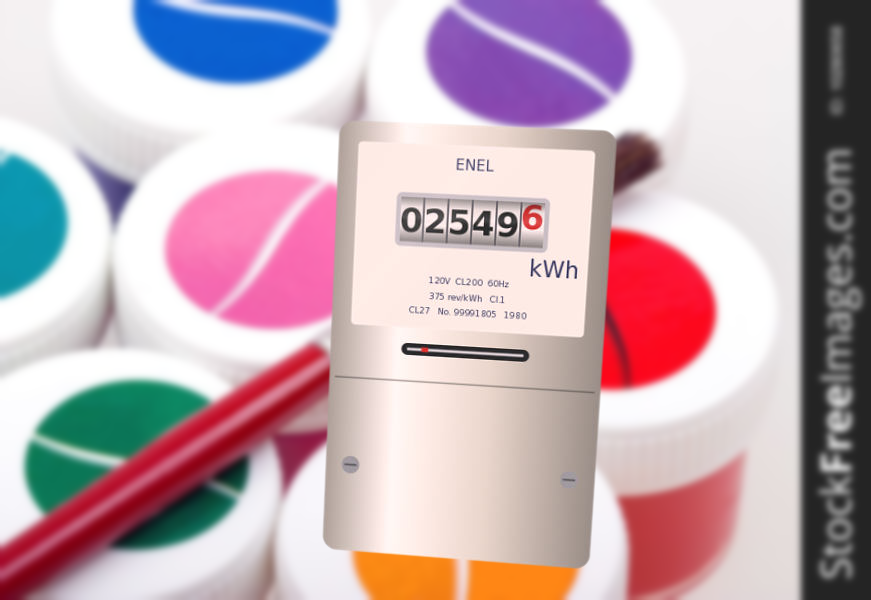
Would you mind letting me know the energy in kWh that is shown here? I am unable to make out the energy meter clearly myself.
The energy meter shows 2549.6 kWh
